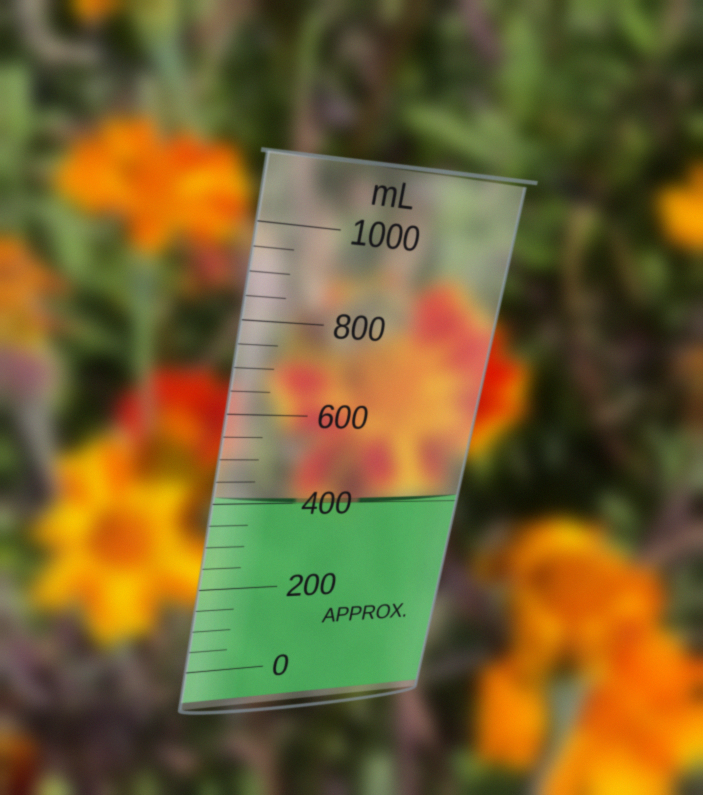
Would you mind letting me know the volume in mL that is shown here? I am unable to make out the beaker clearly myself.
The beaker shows 400 mL
